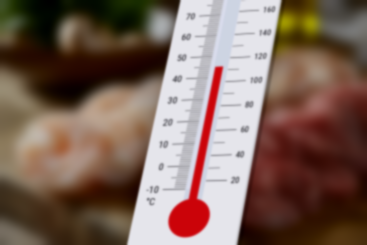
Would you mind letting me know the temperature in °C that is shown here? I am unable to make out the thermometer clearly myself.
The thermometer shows 45 °C
